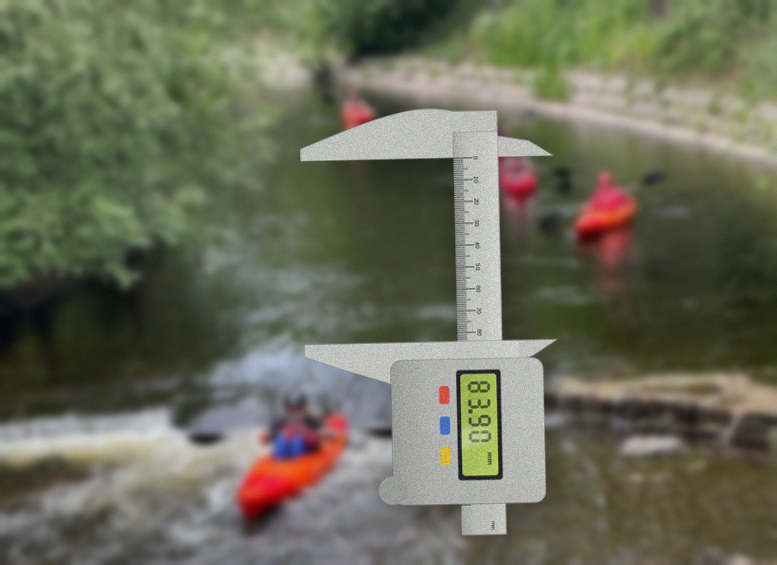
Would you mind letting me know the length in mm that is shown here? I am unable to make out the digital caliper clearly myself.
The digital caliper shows 83.90 mm
